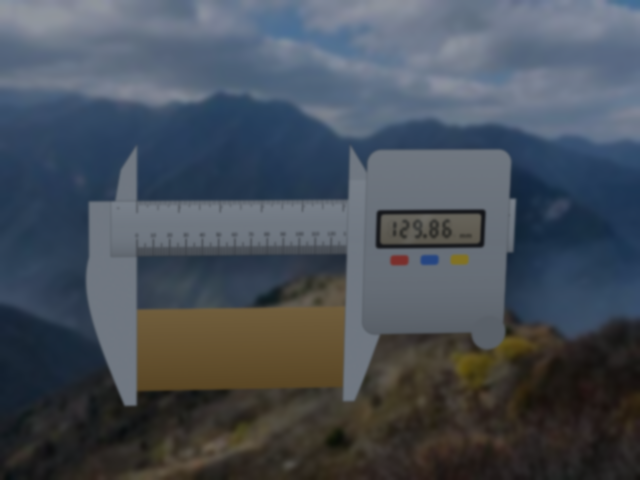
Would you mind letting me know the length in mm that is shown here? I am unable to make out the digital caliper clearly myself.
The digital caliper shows 129.86 mm
